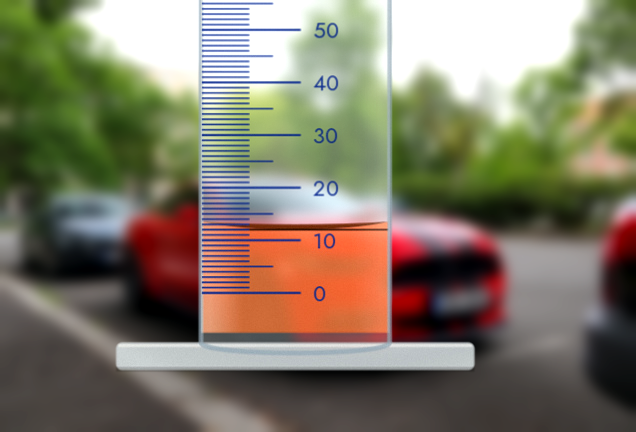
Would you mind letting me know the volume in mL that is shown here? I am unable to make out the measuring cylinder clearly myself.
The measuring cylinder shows 12 mL
